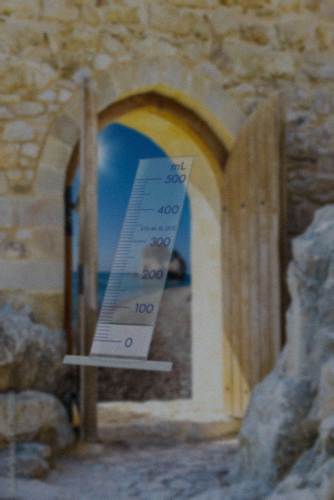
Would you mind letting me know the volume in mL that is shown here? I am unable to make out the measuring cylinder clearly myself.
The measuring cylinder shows 50 mL
